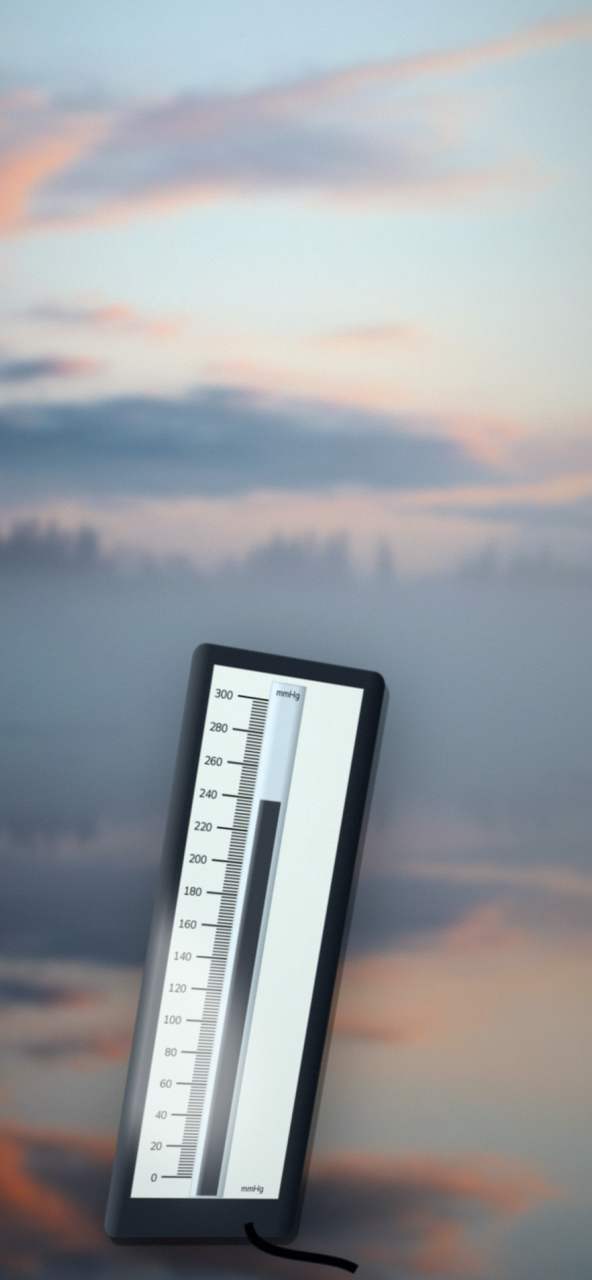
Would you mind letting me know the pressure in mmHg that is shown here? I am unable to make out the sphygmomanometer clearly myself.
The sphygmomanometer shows 240 mmHg
